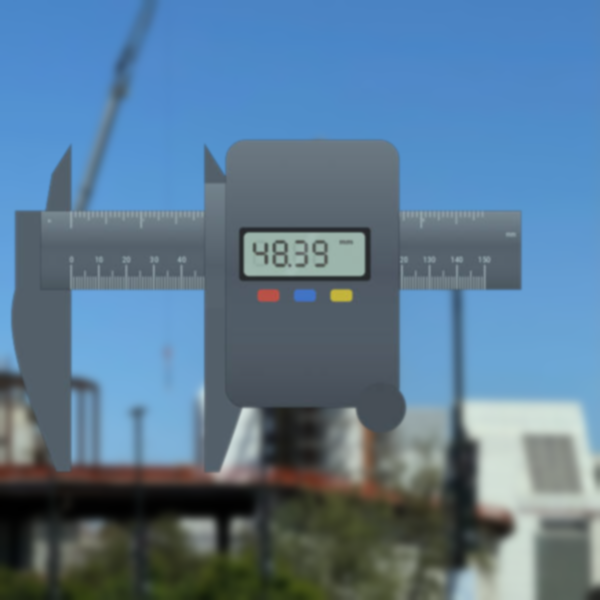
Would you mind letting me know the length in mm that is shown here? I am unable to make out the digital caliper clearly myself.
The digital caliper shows 48.39 mm
